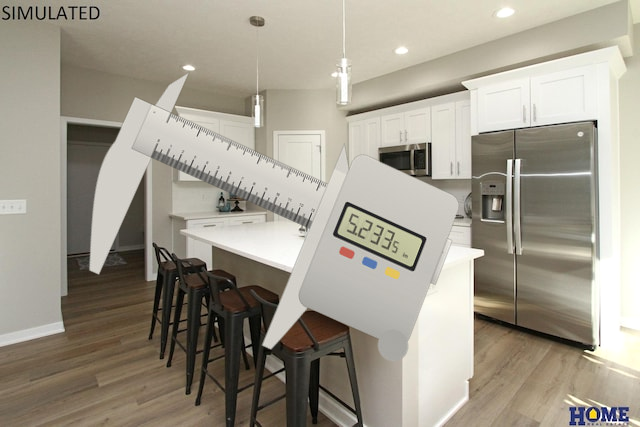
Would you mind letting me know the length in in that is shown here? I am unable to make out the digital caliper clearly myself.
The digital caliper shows 5.2335 in
